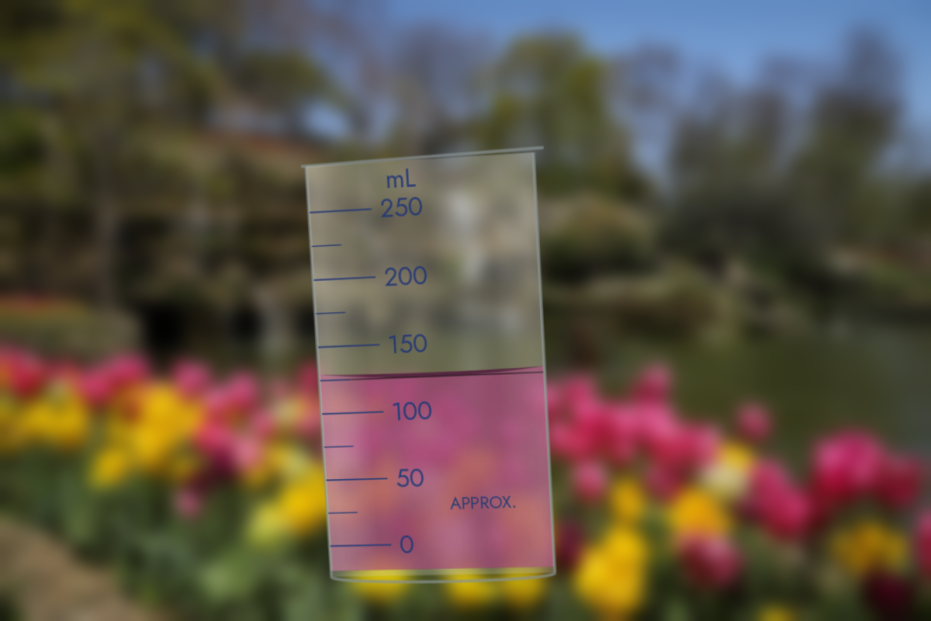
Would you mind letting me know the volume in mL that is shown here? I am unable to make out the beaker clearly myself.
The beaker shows 125 mL
